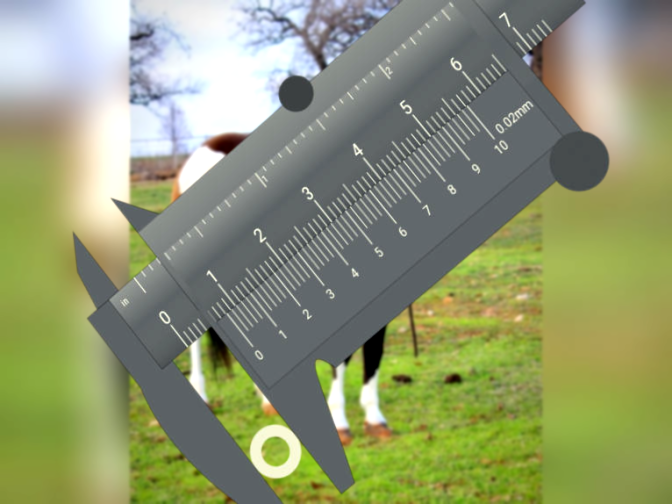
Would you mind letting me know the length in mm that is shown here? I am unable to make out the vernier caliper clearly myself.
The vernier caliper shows 8.2 mm
